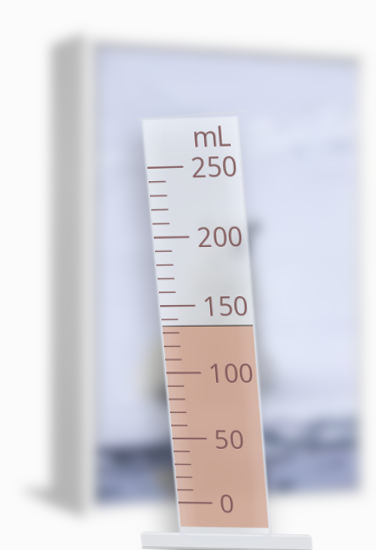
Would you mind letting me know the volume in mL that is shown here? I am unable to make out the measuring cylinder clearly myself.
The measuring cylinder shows 135 mL
